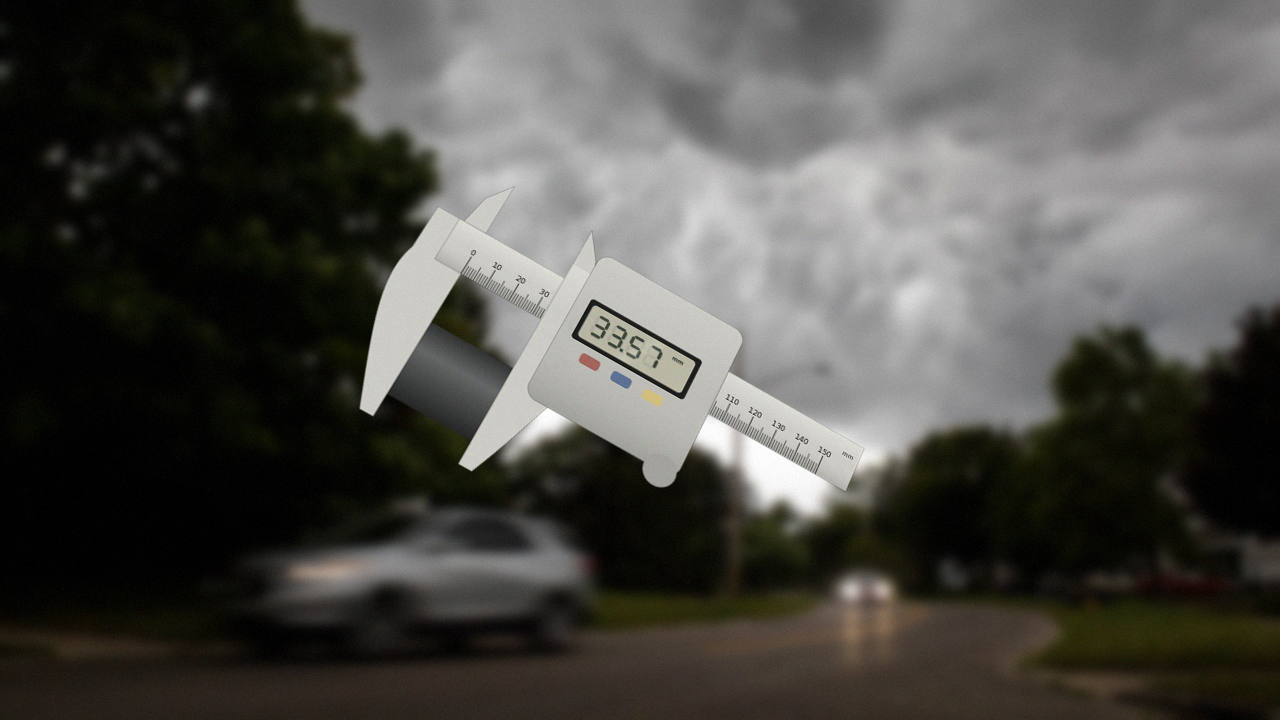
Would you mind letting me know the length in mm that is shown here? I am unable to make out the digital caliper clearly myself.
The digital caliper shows 33.57 mm
